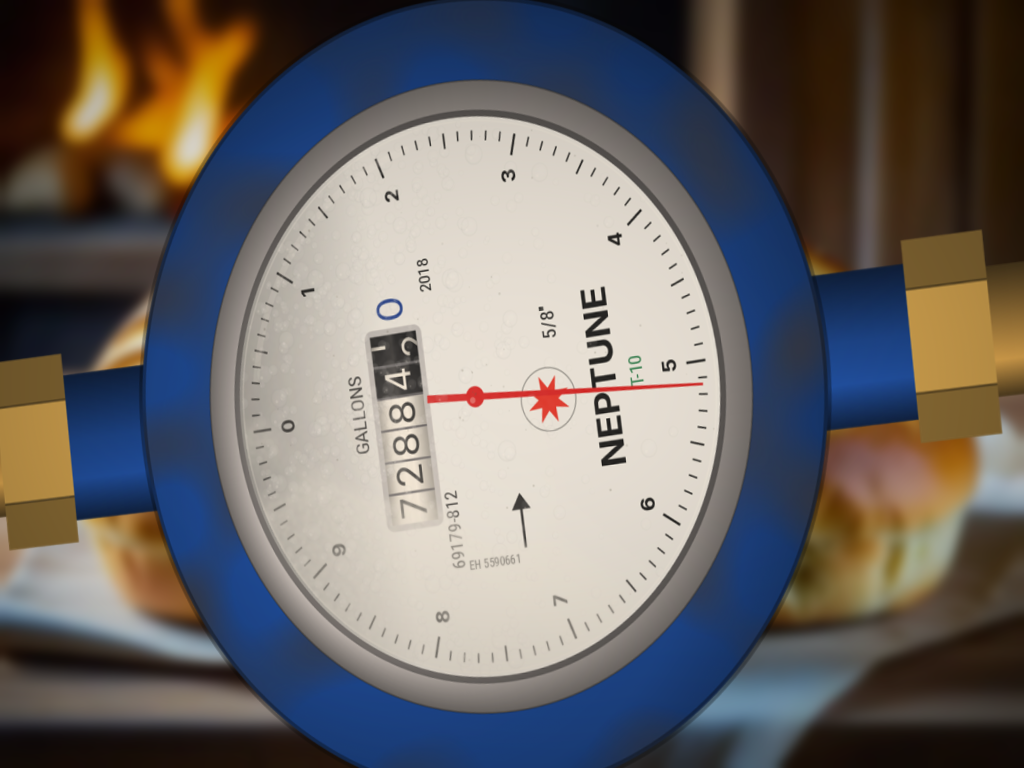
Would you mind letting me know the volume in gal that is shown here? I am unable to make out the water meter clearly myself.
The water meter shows 7288415.1 gal
